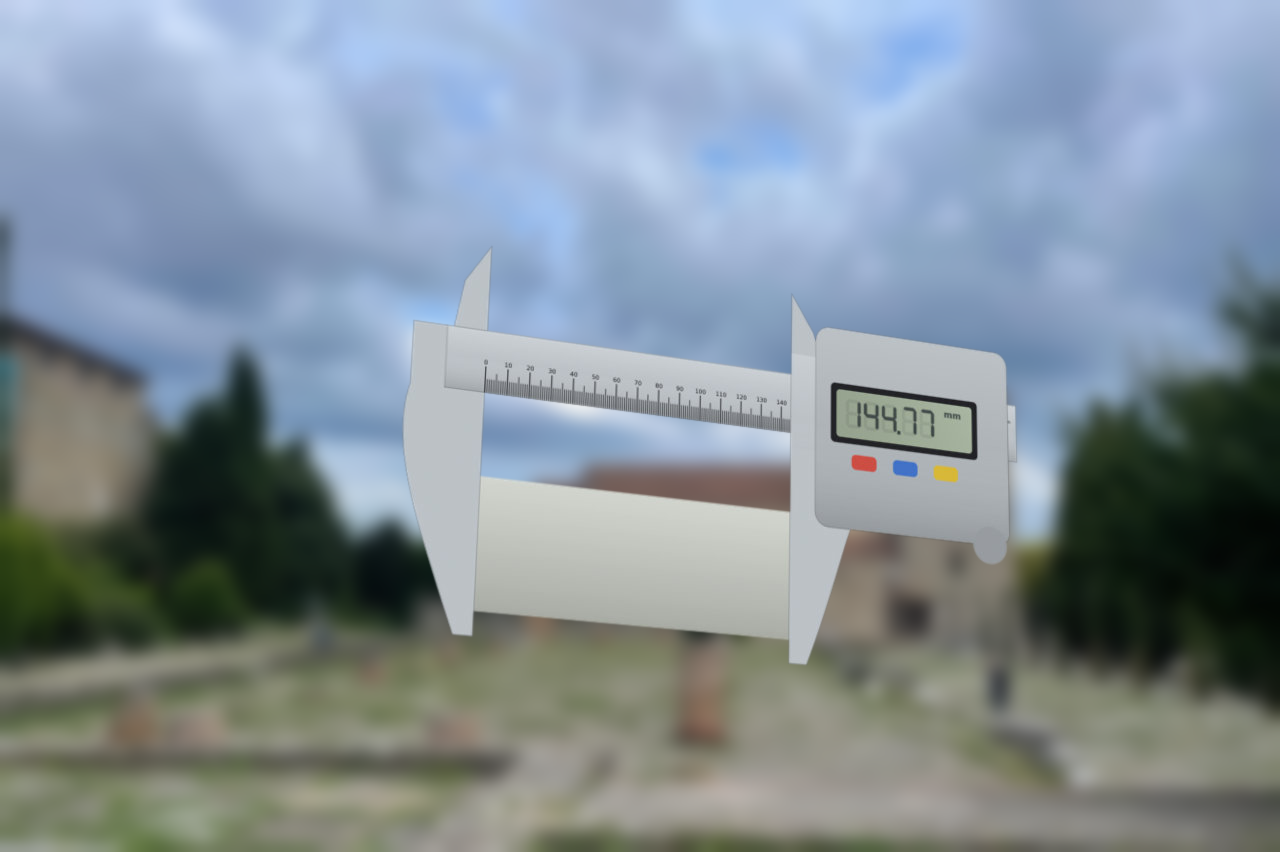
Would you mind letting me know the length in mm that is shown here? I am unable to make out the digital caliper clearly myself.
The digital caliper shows 144.77 mm
